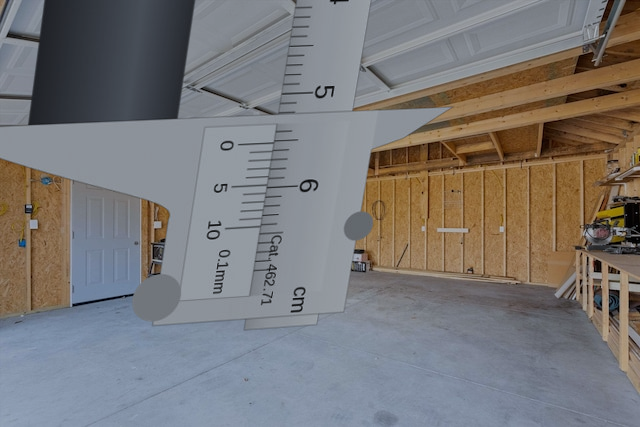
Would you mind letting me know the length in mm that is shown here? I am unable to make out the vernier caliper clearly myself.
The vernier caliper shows 55.2 mm
